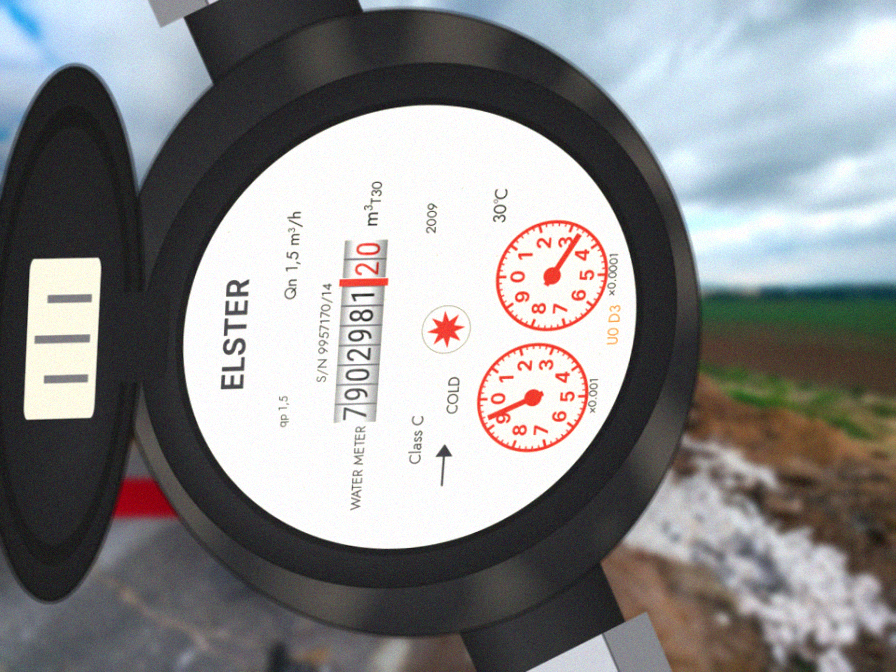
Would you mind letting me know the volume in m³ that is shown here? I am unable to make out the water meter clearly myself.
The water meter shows 7902981.1993 m³
